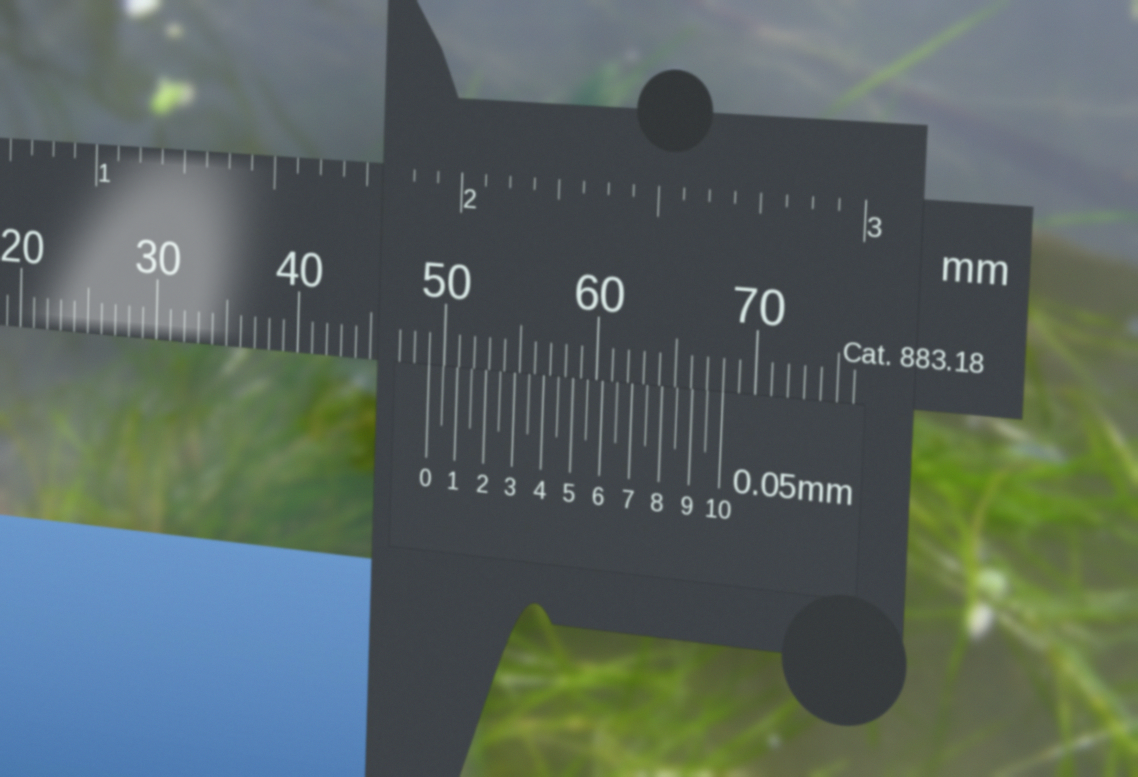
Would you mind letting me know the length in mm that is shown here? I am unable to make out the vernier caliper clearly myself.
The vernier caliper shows 49.0 mm
